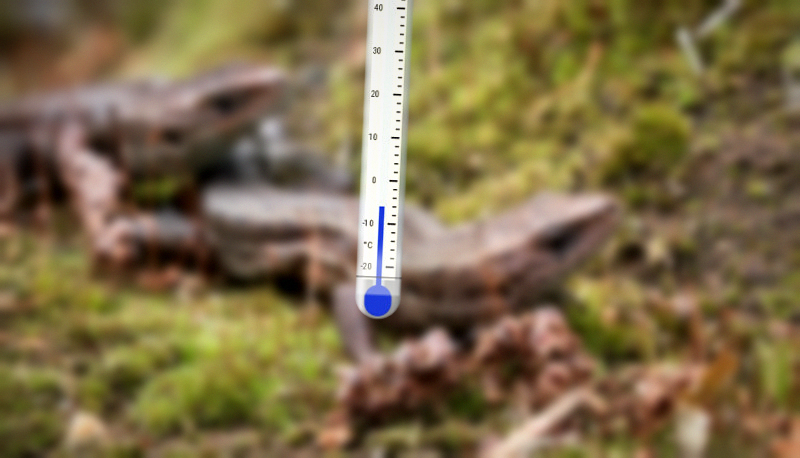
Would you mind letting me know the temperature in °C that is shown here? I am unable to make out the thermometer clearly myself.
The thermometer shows -6 °C
